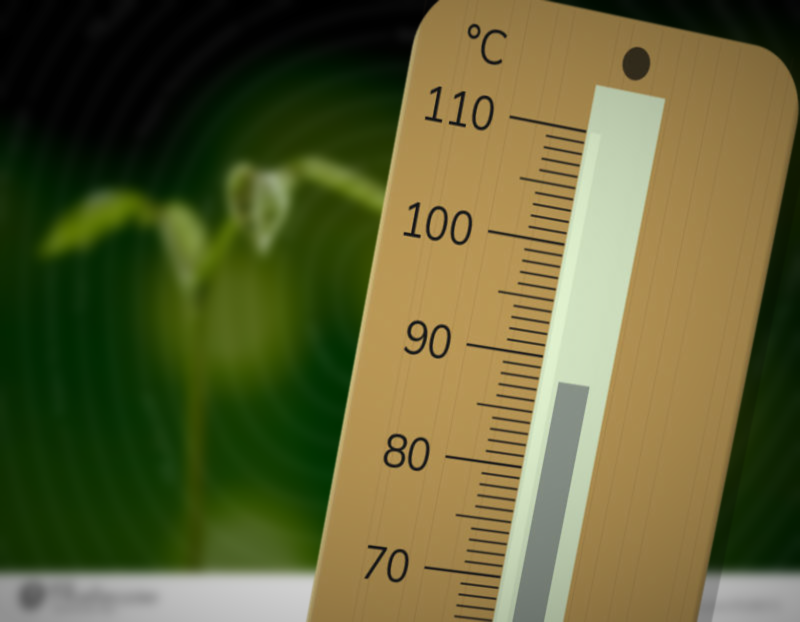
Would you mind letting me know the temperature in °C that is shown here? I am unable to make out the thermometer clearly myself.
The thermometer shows 88 °C
